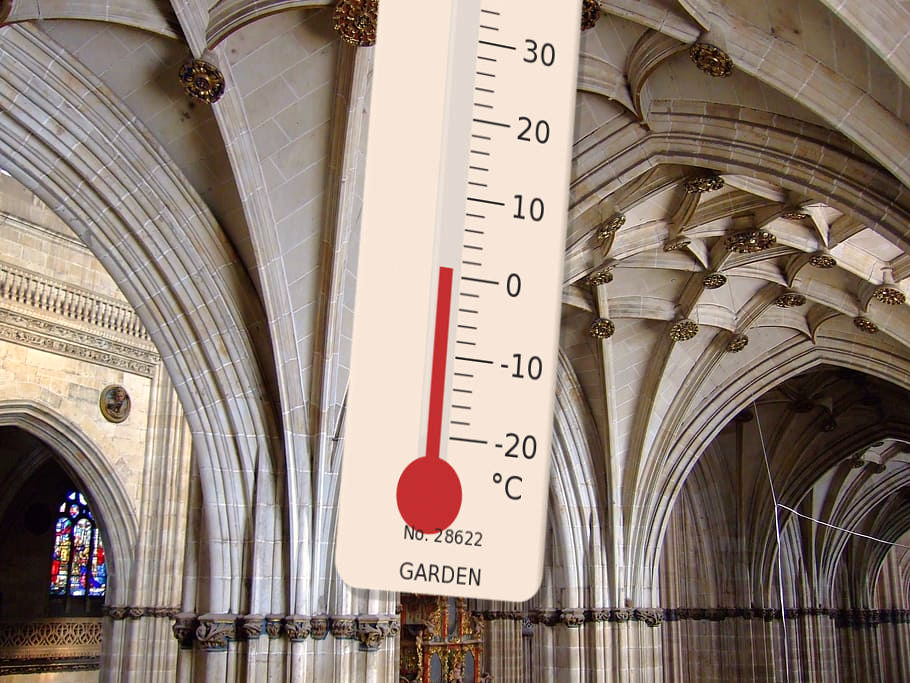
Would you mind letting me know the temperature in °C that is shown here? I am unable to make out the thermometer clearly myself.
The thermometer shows 1 °C
